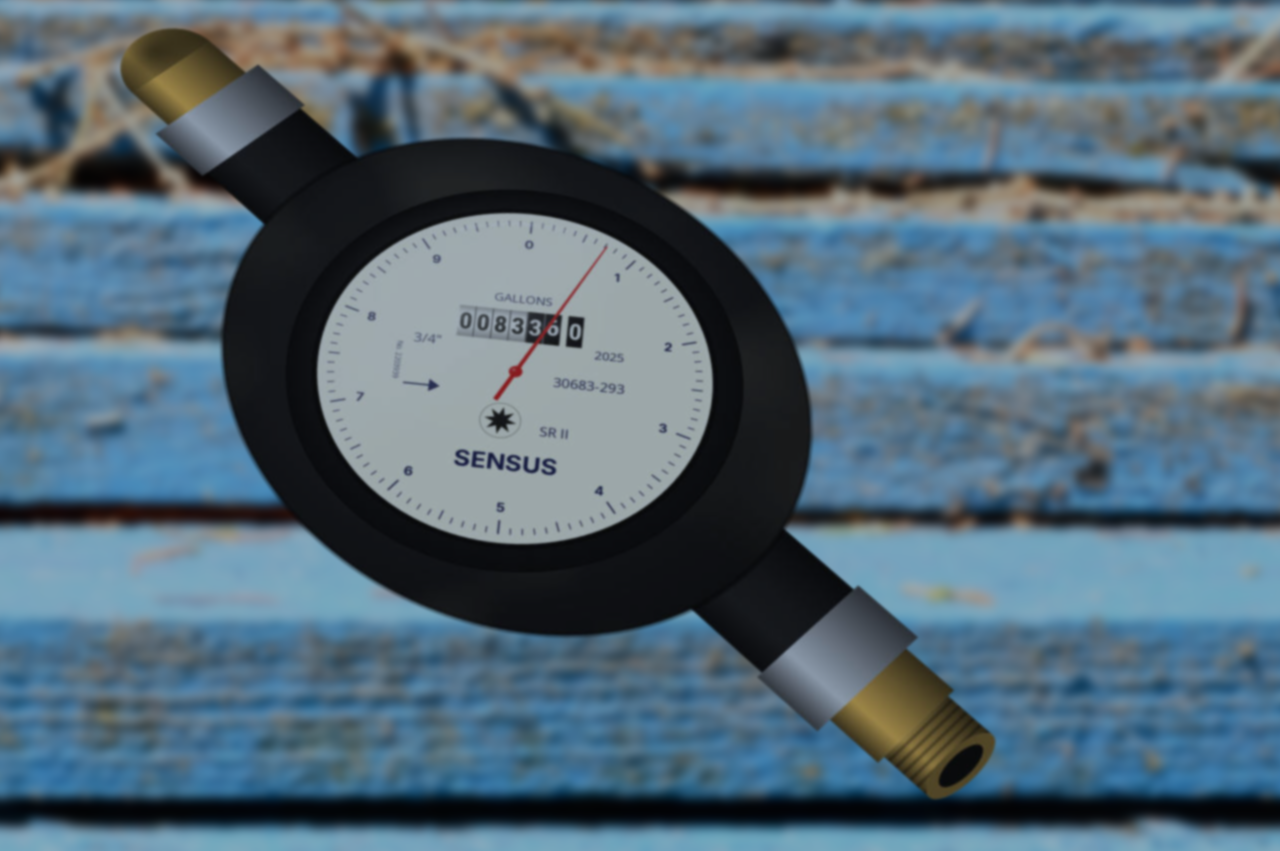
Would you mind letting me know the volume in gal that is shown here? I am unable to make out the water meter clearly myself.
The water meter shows 83360.7 gal
